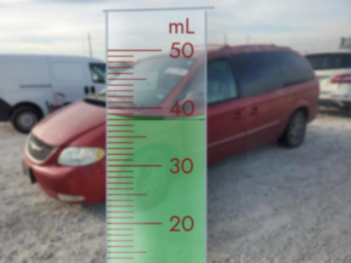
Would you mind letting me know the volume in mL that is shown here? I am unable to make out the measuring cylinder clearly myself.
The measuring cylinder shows 38 mL
